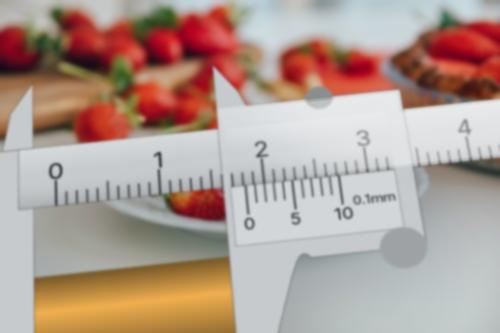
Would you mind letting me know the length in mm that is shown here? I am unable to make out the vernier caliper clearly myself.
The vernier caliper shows 18.2 mm
